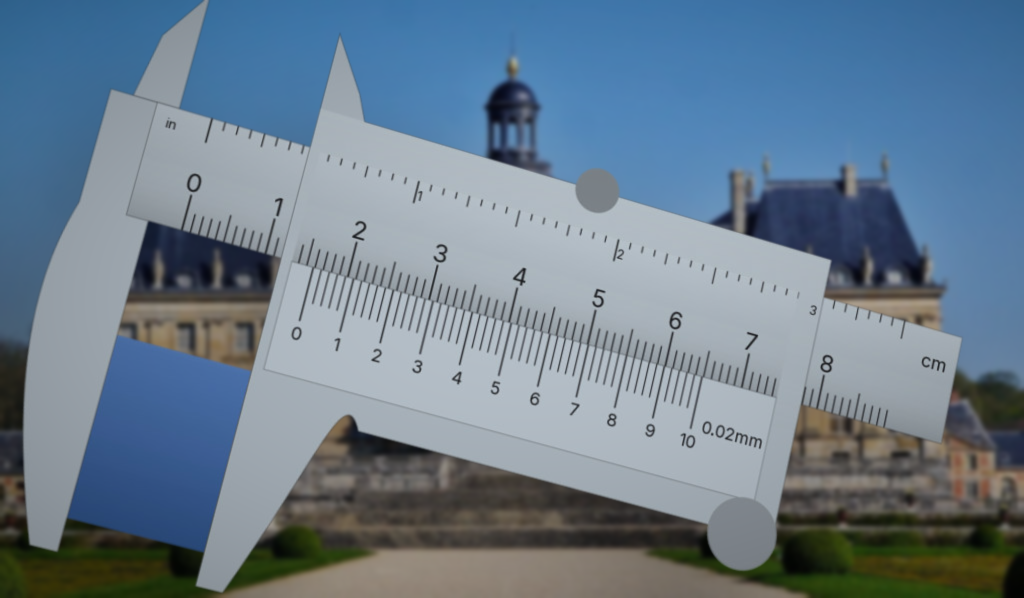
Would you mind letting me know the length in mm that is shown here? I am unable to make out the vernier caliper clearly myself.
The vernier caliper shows 15.8 mm
